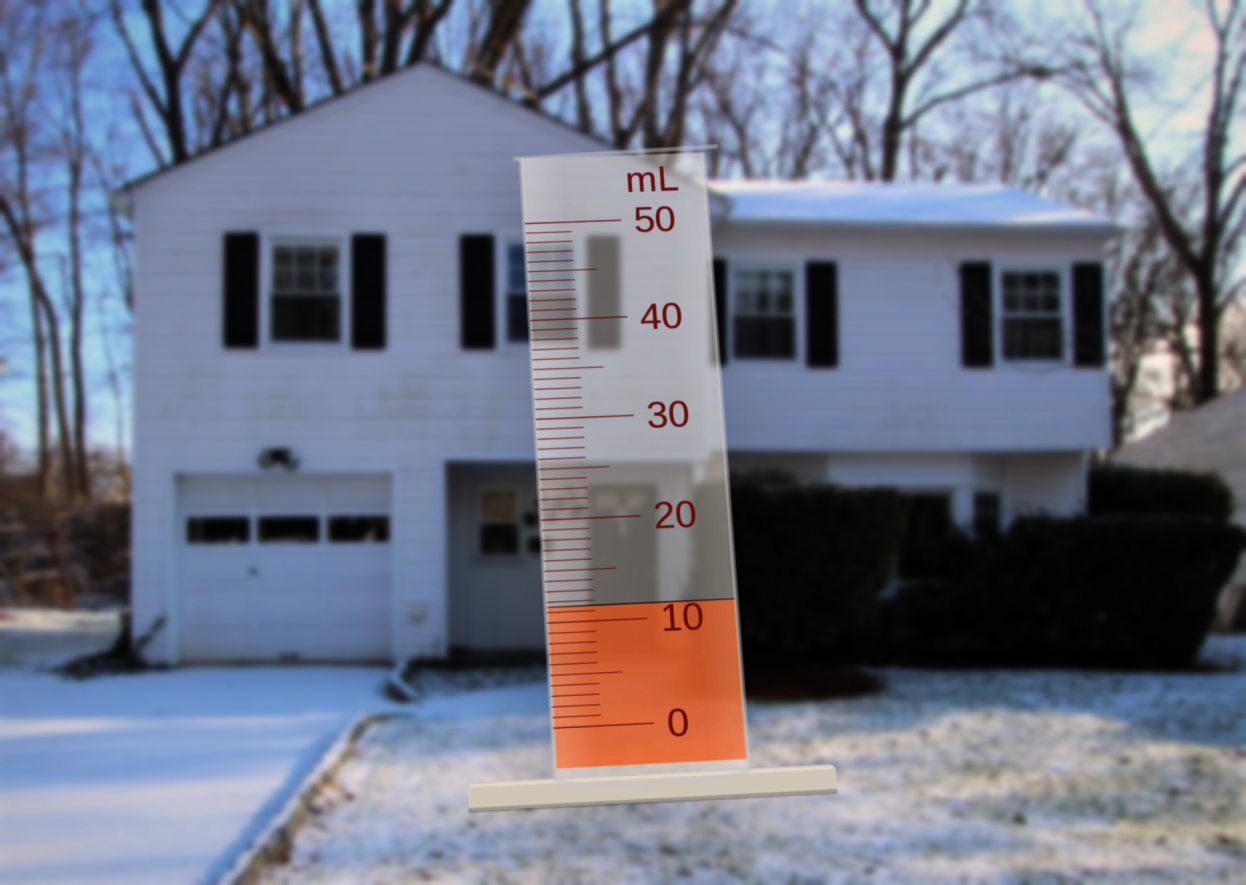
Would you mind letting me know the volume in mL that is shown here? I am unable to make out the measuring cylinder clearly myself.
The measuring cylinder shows 11.5 mL
